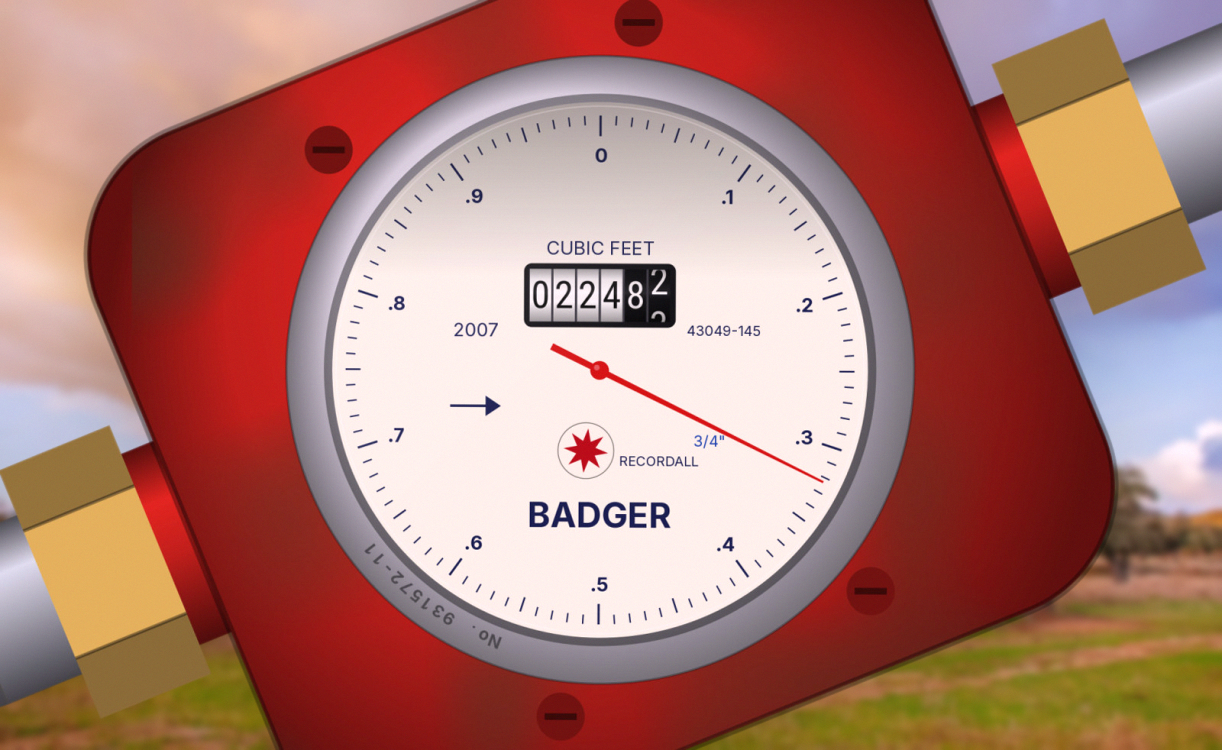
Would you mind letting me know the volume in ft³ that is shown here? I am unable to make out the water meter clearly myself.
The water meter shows 22482.32 ft³
